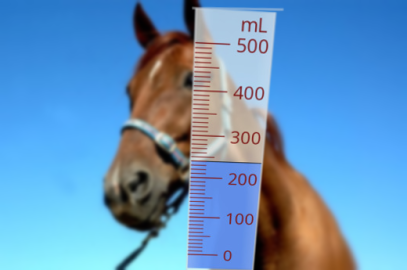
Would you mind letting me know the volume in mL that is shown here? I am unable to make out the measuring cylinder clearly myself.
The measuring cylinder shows 240 mL
